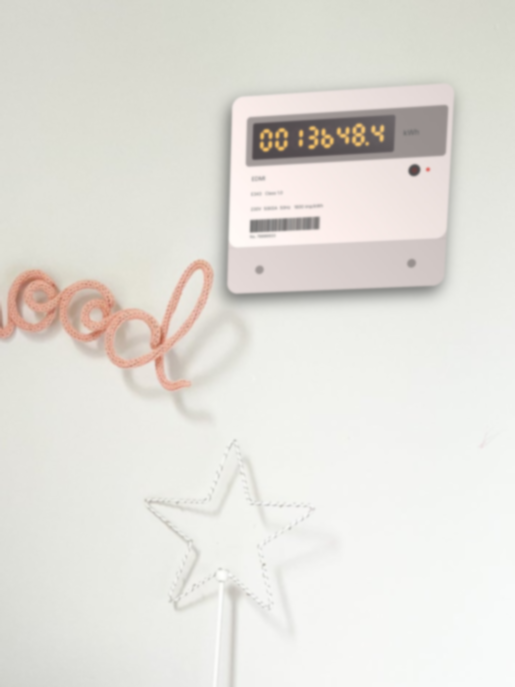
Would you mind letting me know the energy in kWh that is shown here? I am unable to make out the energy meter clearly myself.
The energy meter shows 13648.4 kWh
